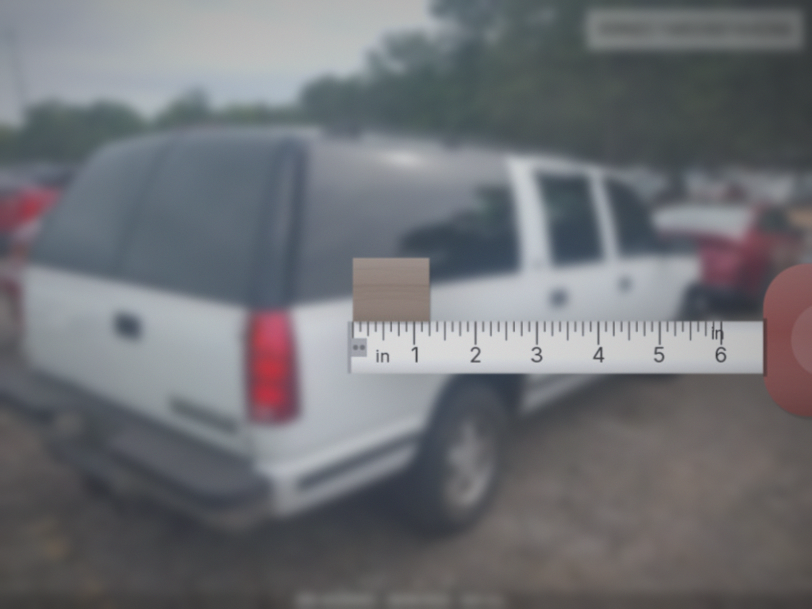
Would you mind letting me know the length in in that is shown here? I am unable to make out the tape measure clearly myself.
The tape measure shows 1.25 in
